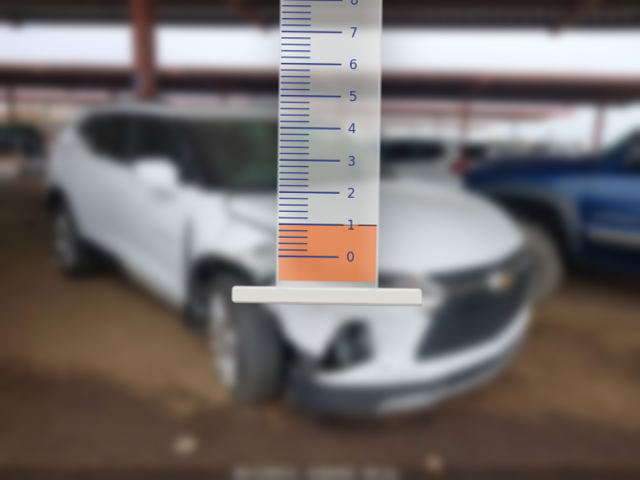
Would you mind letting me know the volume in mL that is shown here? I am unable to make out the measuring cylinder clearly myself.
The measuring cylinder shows 1 mL
